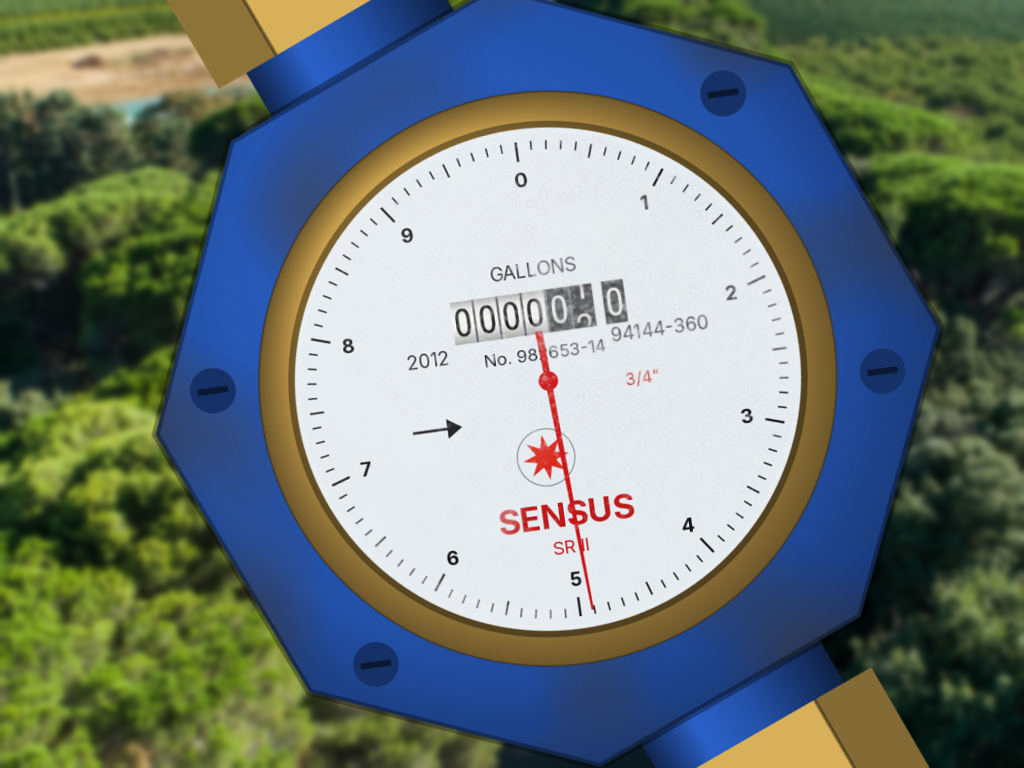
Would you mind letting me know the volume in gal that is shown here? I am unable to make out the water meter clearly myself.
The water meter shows 14.9 gal
